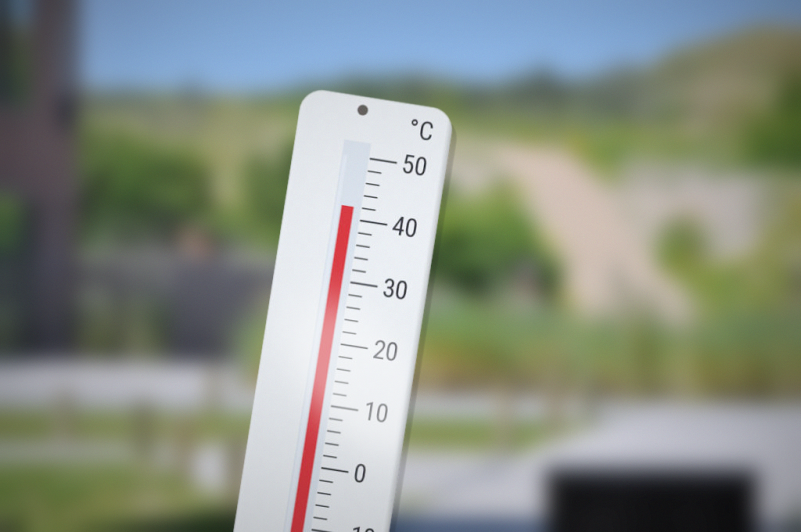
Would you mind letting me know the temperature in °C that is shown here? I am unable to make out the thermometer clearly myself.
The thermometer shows 42 °C
